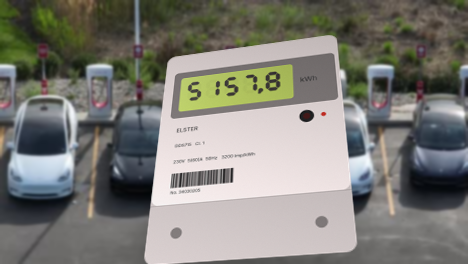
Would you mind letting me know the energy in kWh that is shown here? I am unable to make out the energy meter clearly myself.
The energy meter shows 5157.8 kWh
